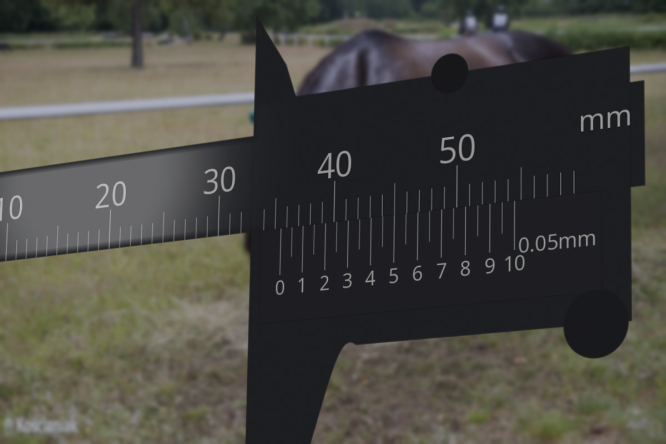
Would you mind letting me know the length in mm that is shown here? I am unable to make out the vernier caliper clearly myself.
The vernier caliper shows 35.5 mm
